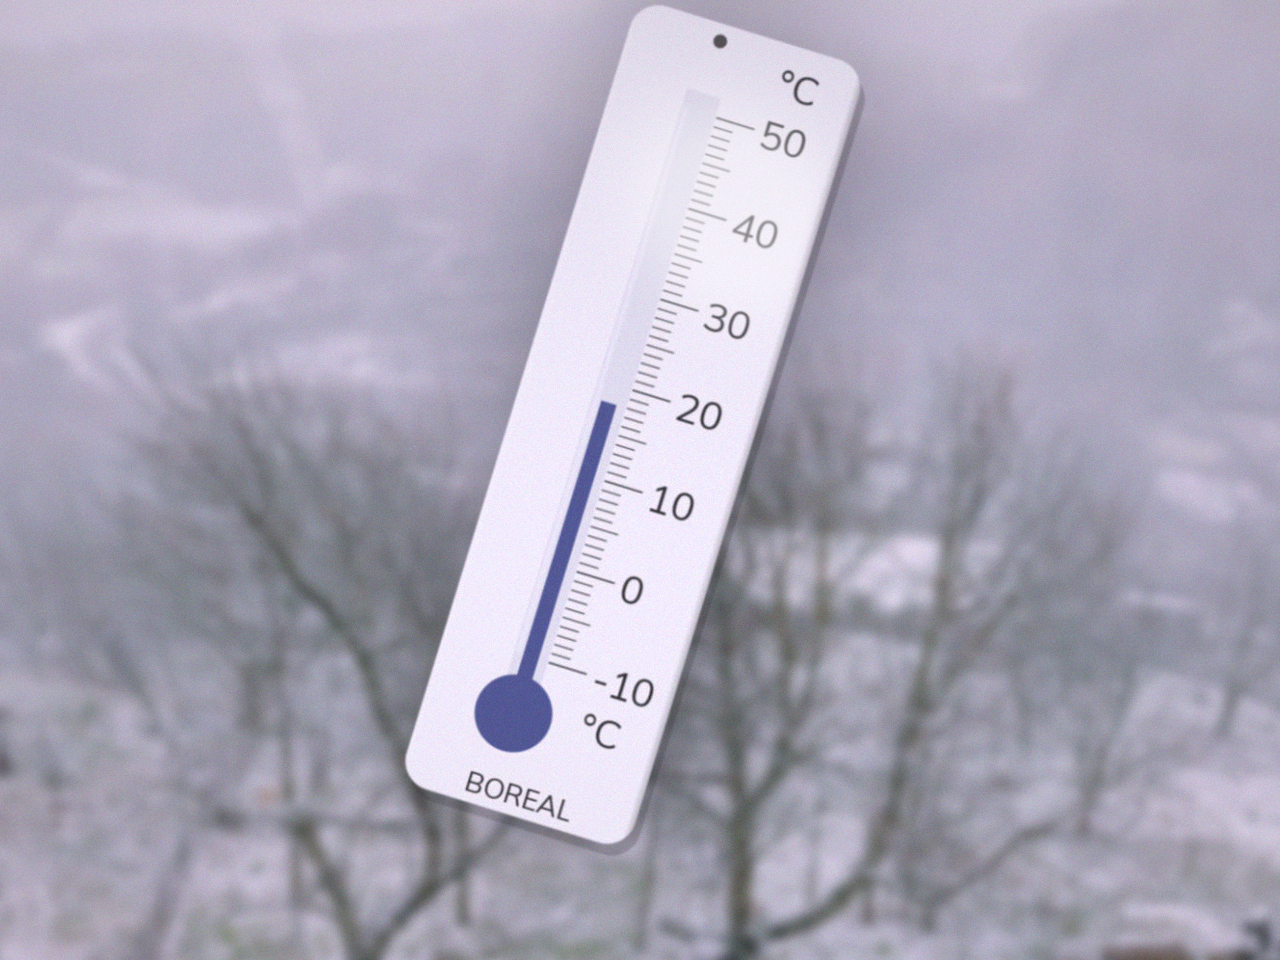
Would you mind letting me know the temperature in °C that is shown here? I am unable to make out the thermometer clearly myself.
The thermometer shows 18 °C
